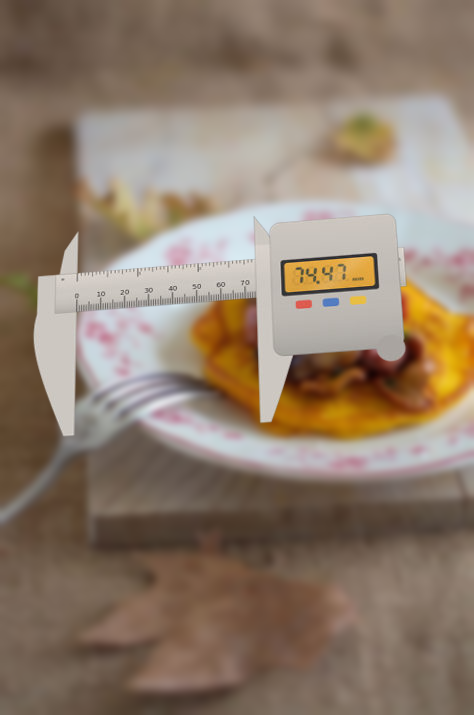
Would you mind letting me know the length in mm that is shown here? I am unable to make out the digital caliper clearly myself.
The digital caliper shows 74.47 mm
